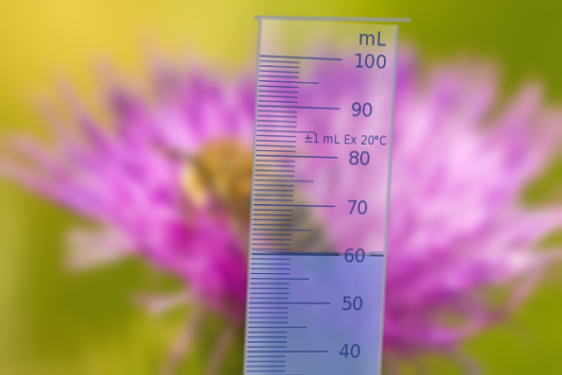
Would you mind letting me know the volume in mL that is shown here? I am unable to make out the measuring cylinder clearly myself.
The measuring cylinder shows 60 mL
